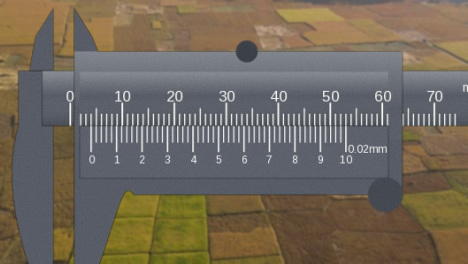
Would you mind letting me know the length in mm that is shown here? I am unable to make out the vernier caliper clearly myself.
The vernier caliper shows 4.0 mm
